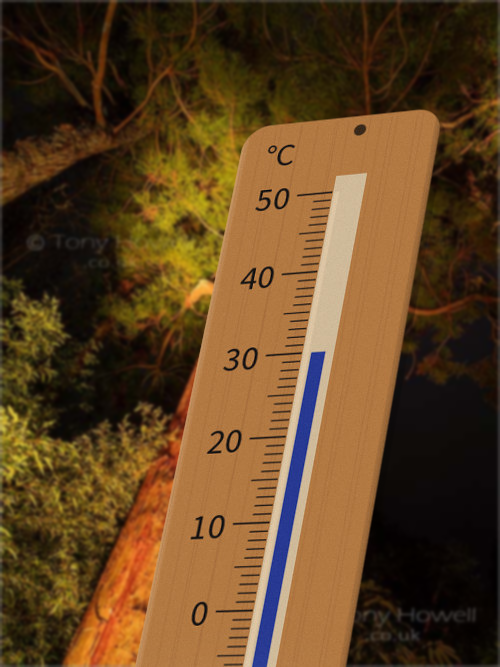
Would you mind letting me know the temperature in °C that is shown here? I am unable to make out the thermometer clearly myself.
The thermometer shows 30 °C
